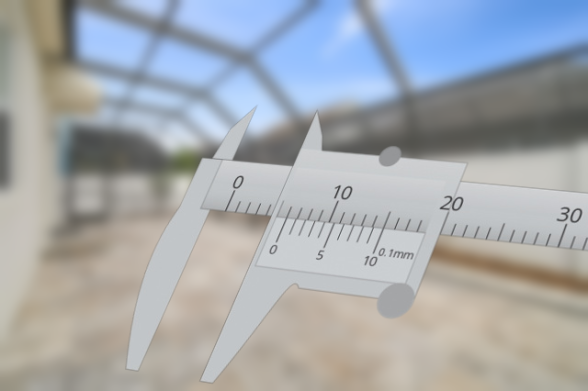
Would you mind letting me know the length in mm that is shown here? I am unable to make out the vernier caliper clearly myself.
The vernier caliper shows 6.0 mm
